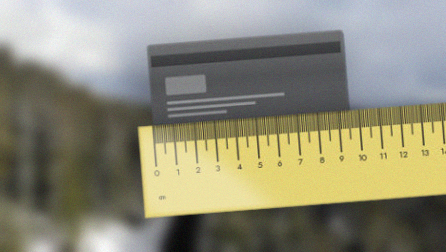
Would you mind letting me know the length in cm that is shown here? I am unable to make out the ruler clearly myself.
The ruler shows 9.5 cm
